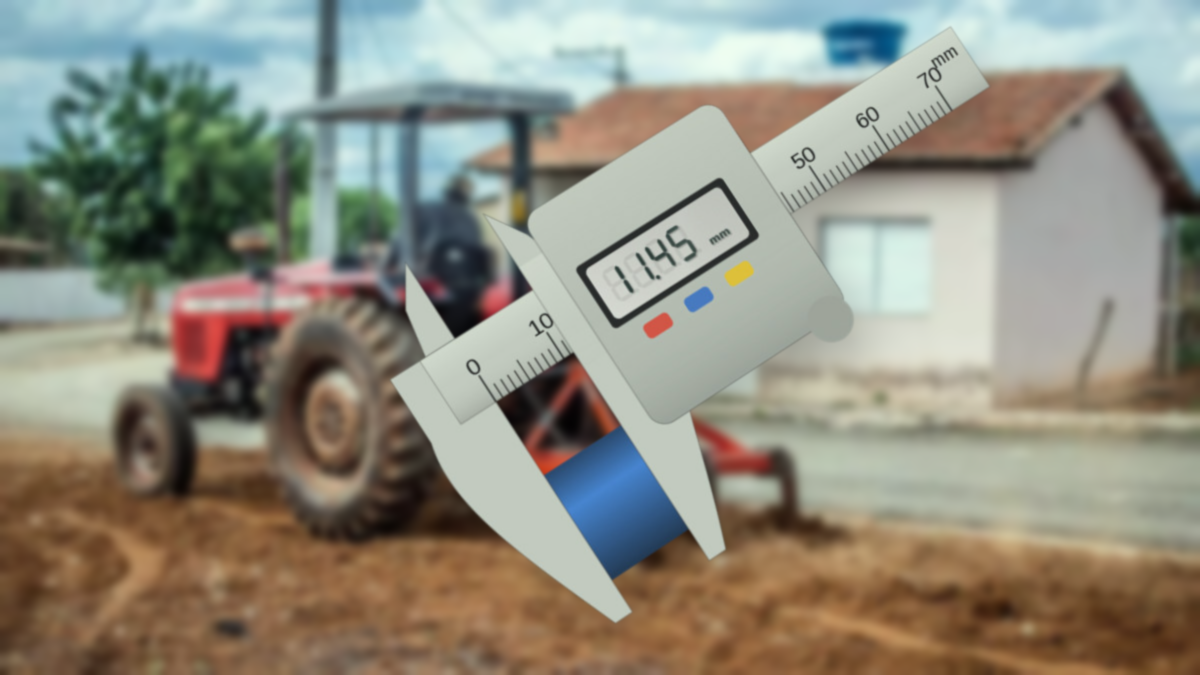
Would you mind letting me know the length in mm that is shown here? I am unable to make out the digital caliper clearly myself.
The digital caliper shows 11.45 mm
